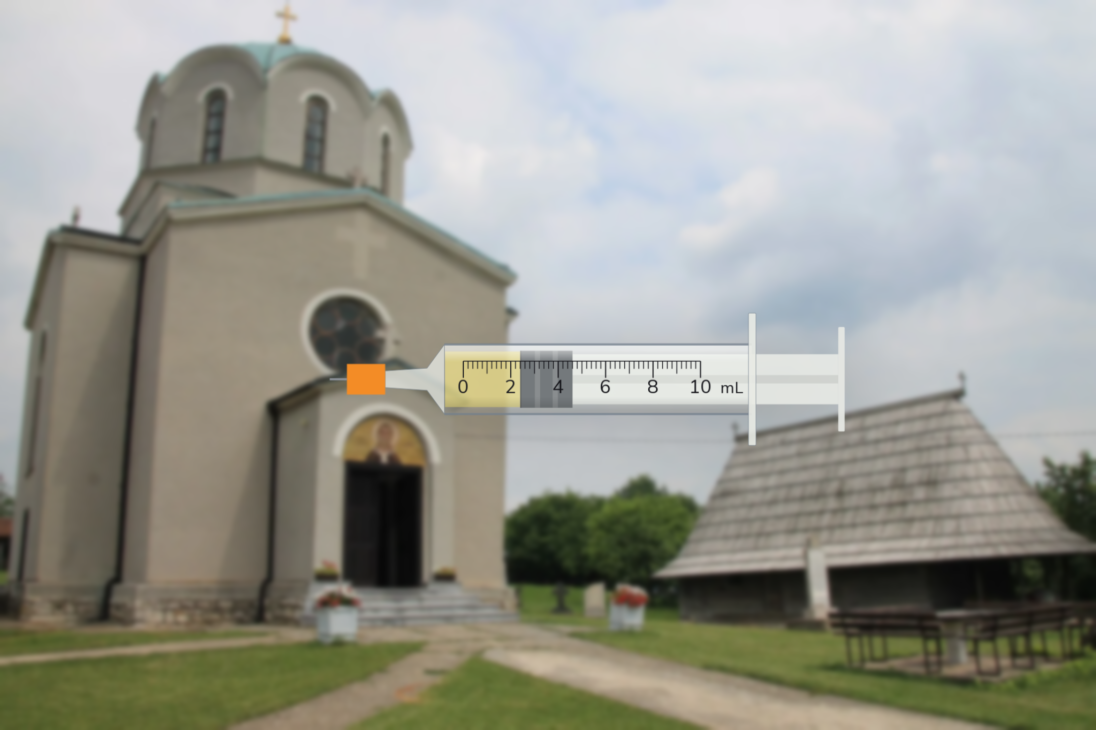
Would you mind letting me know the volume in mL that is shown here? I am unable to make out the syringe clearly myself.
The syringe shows 2.4 mL
